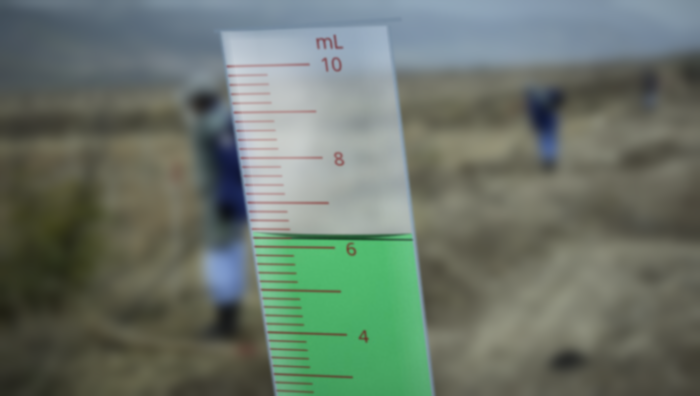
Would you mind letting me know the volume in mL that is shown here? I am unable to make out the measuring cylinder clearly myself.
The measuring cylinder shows 6.2 mL
